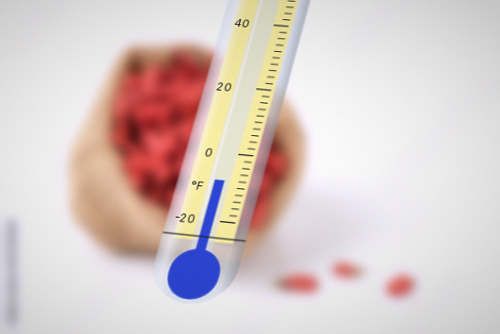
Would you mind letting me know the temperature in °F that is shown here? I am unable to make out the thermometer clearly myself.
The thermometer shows -8 °F
